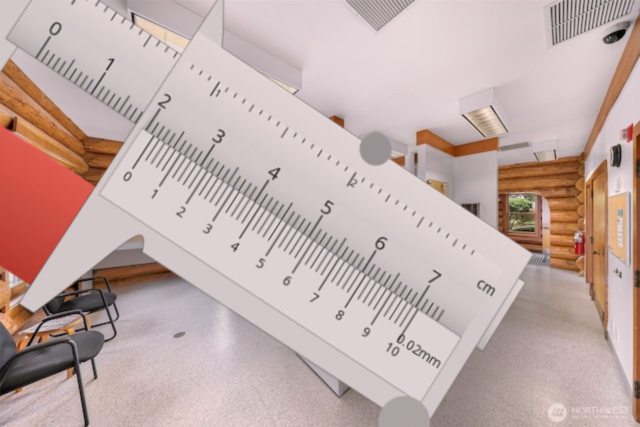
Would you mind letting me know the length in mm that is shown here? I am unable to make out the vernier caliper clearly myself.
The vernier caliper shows 21.5 mm
